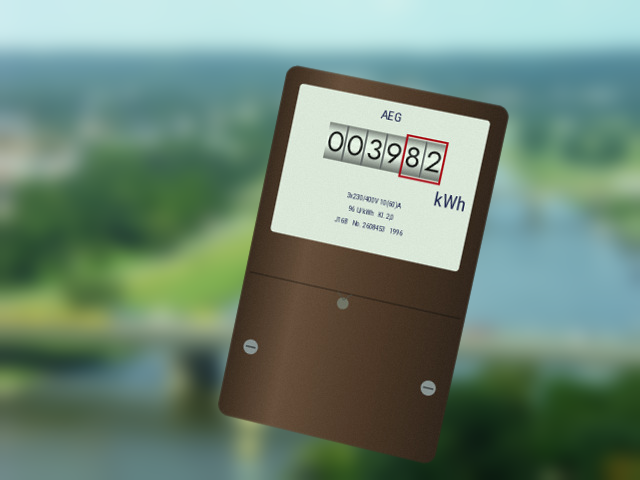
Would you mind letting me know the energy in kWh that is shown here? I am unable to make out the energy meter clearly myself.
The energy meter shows 39.82 kWh
